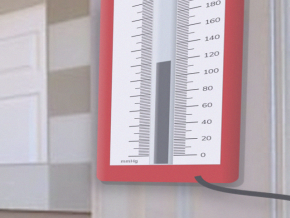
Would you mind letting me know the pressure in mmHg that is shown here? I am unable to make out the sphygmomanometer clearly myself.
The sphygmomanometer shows 120 mmHg
